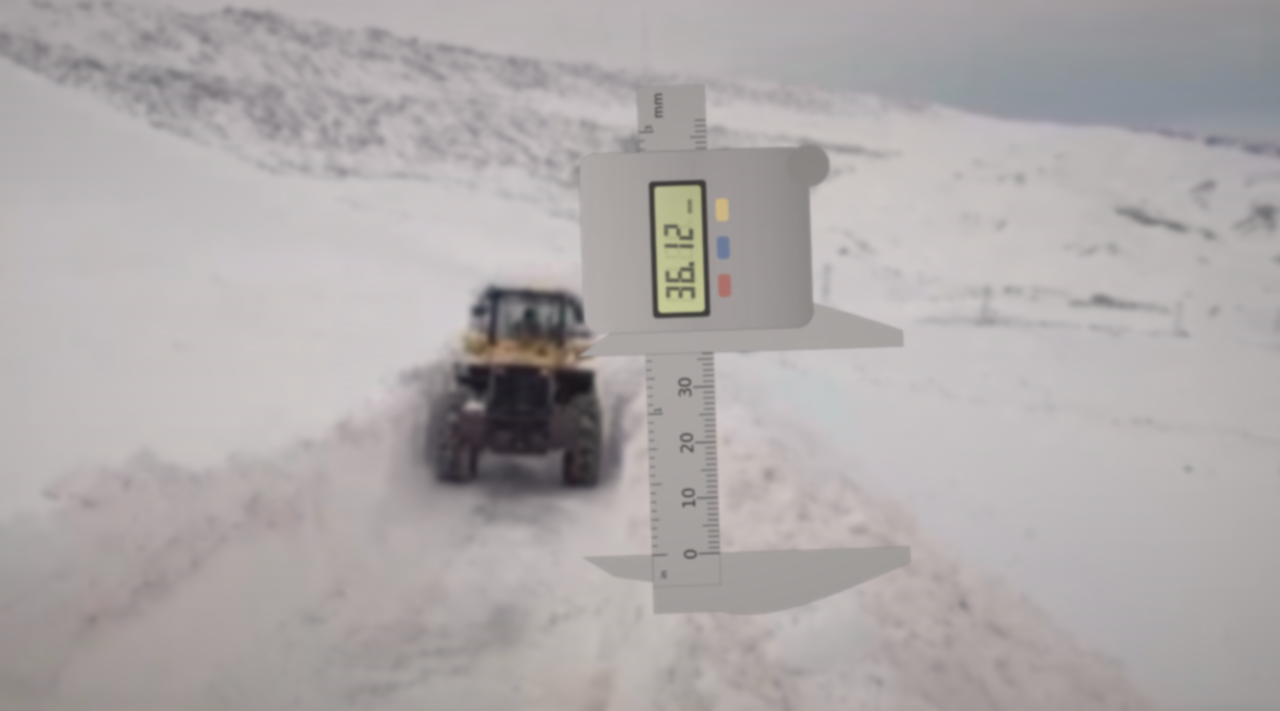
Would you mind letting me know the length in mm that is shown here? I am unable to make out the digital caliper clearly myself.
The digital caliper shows 36.12 mm
